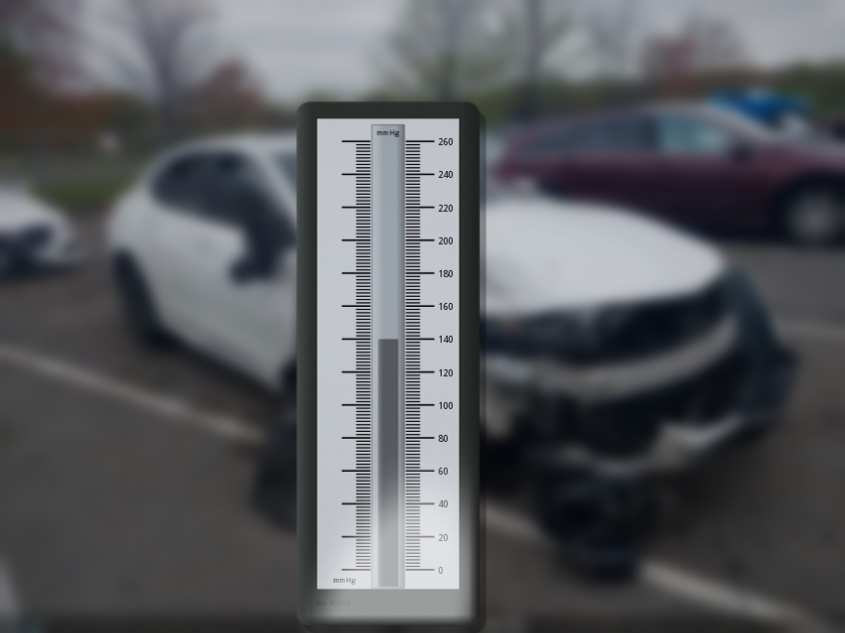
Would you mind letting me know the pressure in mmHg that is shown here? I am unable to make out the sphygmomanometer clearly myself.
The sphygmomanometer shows 140 mmHg
